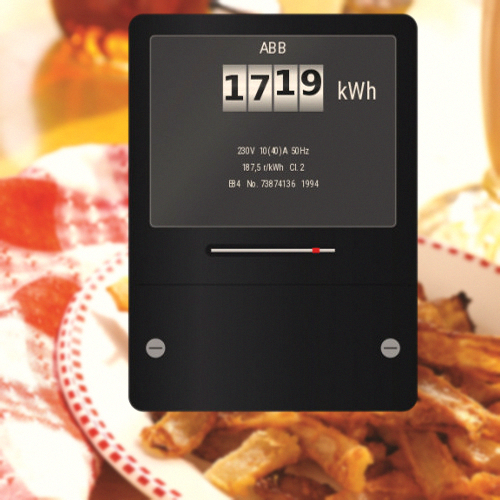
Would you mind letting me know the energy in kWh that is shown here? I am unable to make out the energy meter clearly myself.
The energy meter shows 1719 kWh
